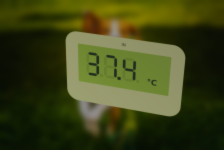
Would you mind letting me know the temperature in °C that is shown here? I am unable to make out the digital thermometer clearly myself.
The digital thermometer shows 37.4 °C
